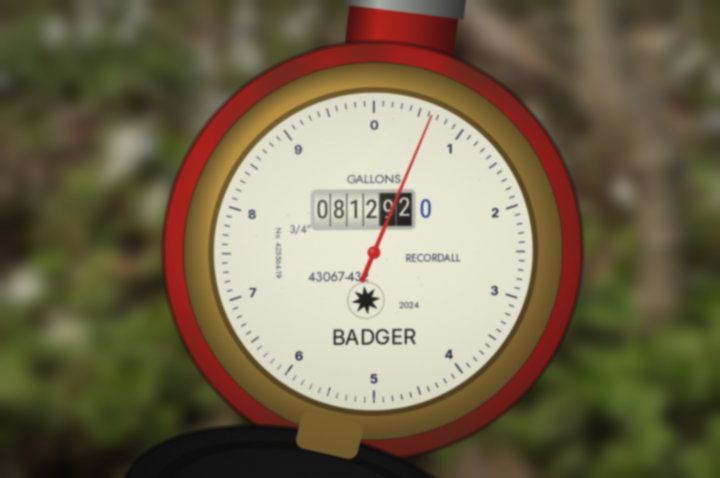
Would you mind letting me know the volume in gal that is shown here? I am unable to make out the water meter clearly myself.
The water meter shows 812920.6 gal
